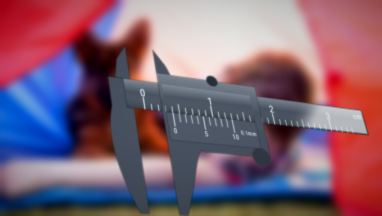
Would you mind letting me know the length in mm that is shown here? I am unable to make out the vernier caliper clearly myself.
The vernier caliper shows 4.0 mm
